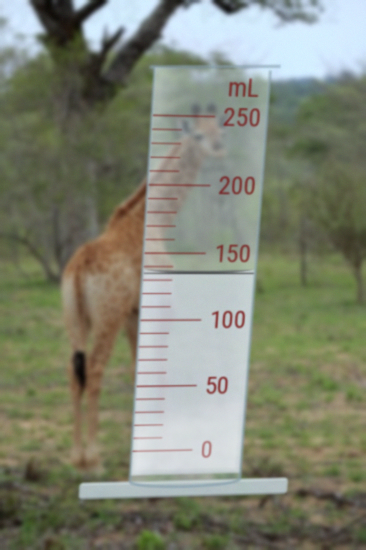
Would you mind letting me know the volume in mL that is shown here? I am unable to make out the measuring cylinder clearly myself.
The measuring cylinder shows 135 mL
